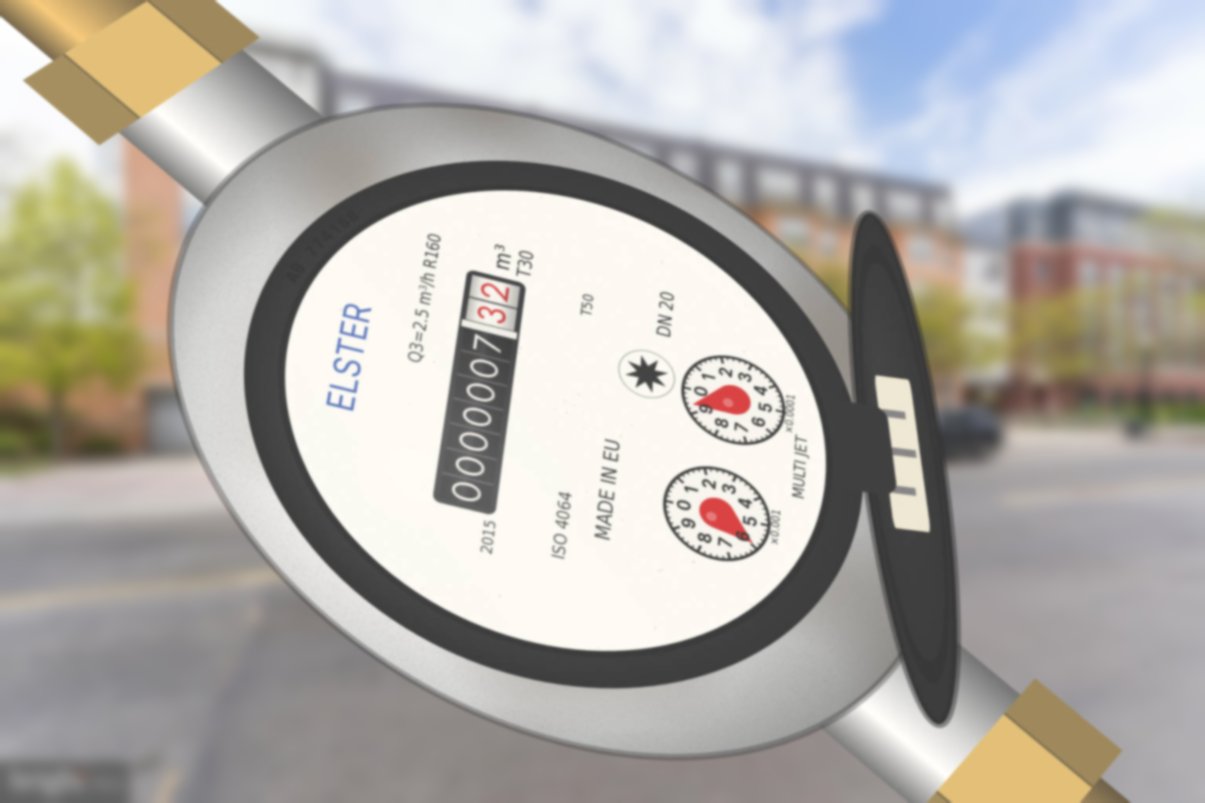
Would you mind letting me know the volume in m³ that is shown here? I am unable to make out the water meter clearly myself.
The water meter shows 7.3259 m³
